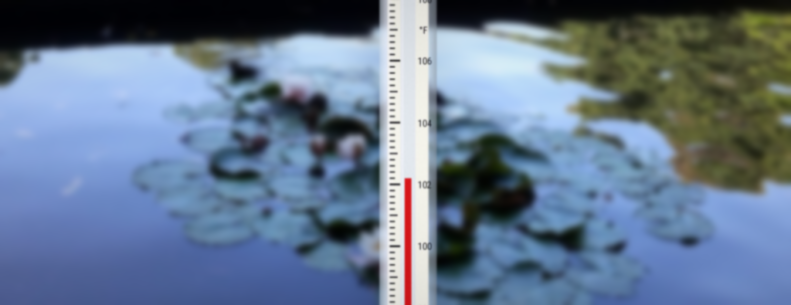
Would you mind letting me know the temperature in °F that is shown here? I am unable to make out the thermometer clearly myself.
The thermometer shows 102.2 °F
